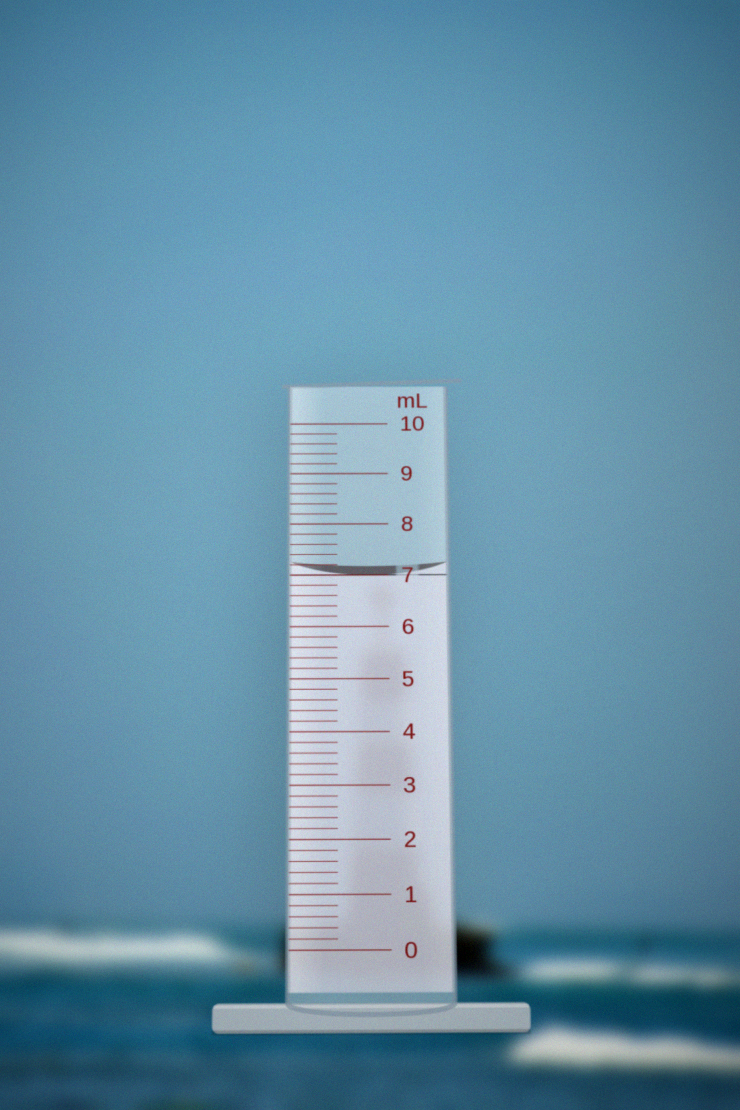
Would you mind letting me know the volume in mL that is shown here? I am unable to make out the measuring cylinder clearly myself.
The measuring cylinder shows 7 mL
